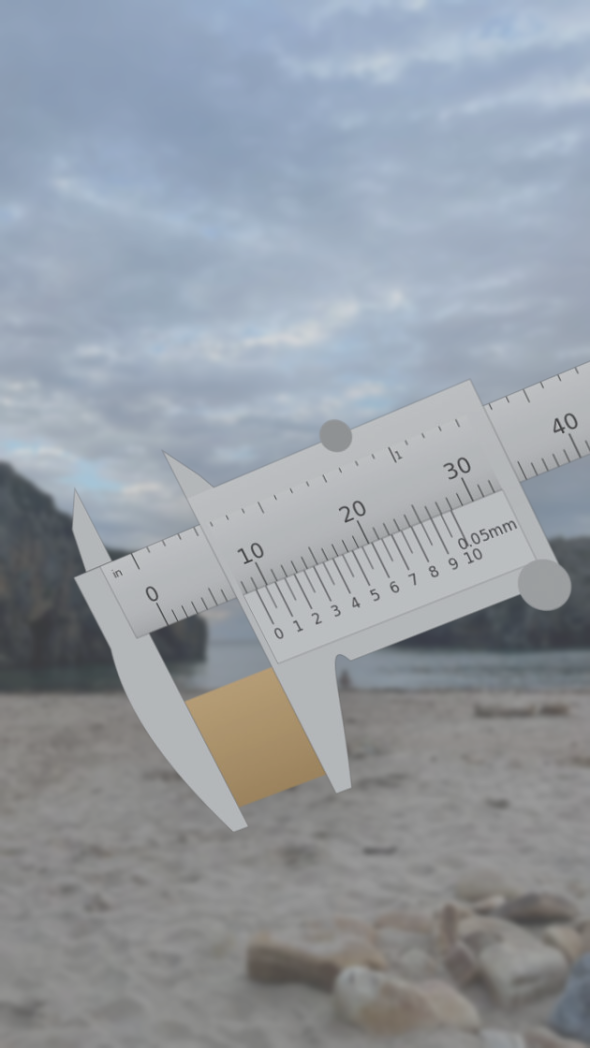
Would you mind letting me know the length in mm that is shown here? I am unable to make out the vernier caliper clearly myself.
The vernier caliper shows 8.9 mm
